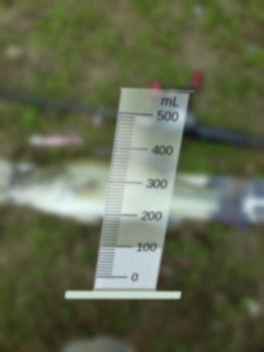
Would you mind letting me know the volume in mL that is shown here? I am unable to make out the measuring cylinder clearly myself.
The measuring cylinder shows 100 mL
